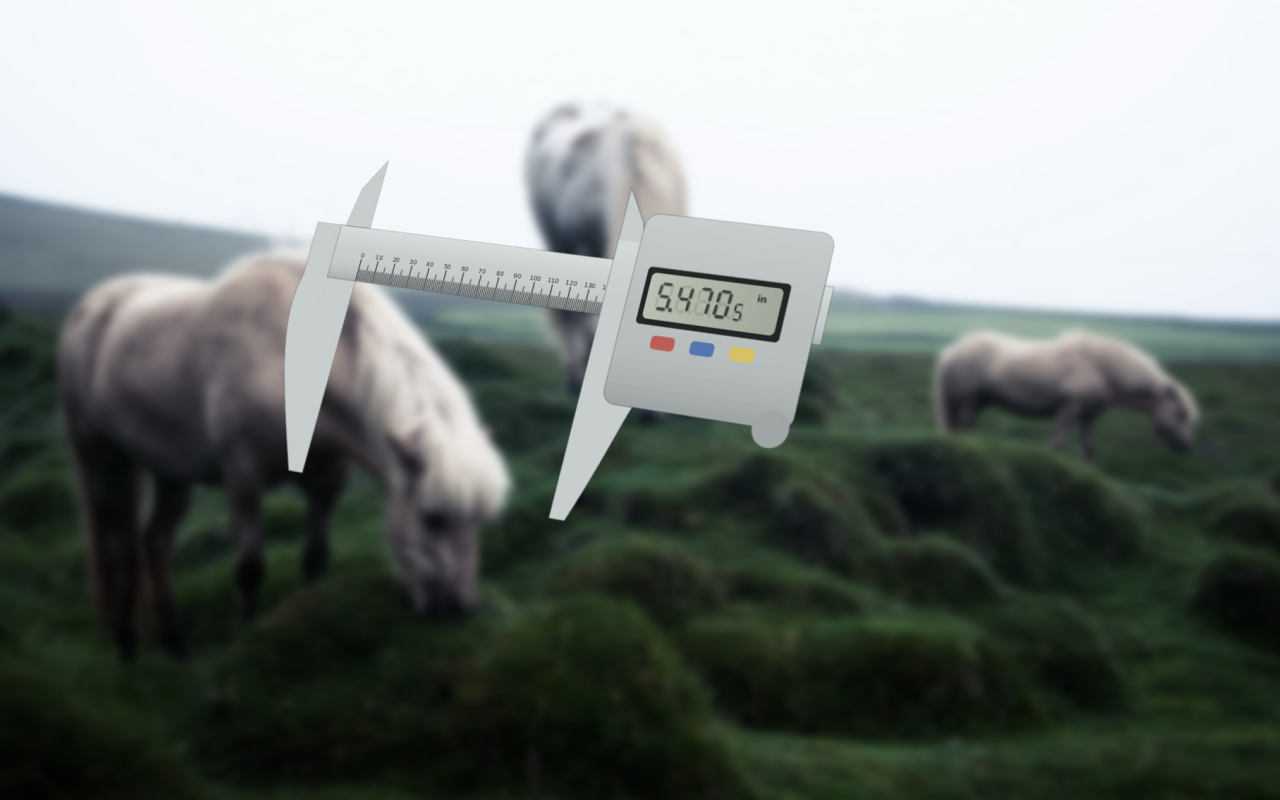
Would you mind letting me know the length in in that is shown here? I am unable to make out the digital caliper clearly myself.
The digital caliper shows 5.4705 in
